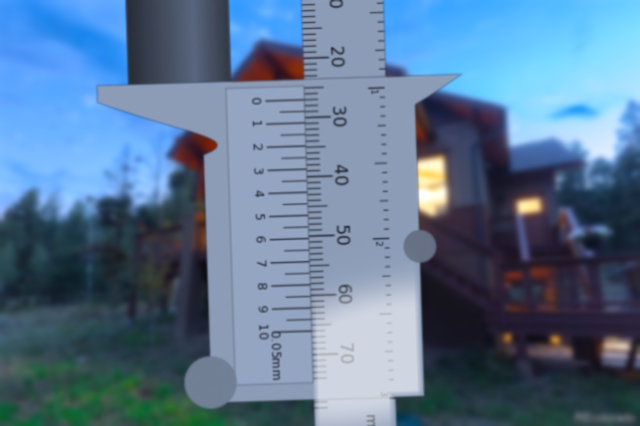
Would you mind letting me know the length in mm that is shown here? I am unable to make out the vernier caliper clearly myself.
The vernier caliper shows 27.0 mm
